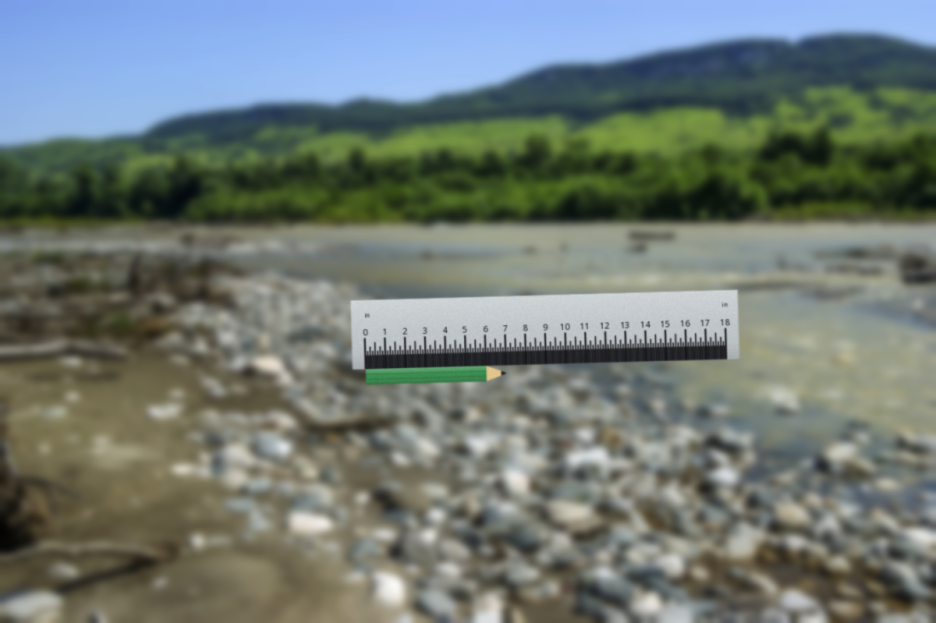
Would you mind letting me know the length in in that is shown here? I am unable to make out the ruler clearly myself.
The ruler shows 7 in
